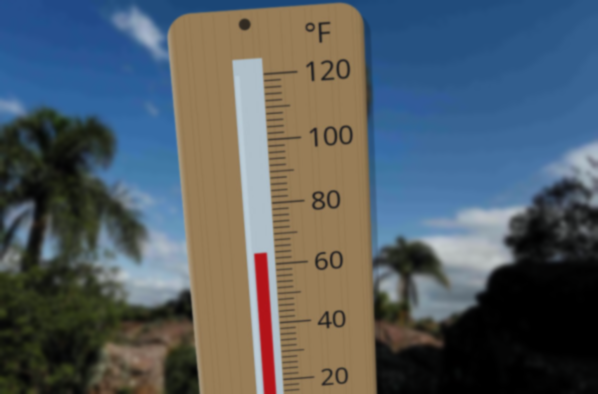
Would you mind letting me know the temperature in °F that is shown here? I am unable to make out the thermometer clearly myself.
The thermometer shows 64 °F
